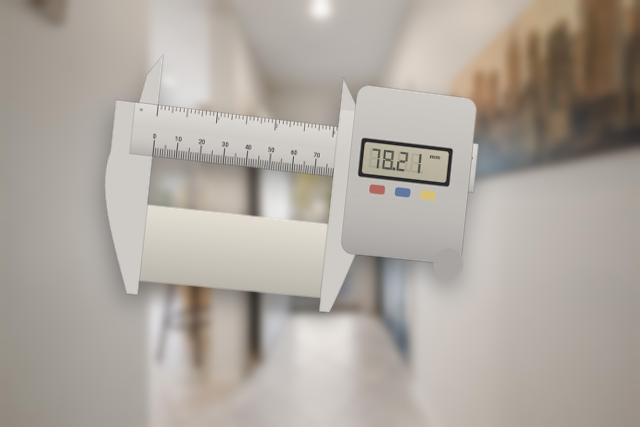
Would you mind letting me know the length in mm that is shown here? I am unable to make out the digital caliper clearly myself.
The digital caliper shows 78.21 mm
